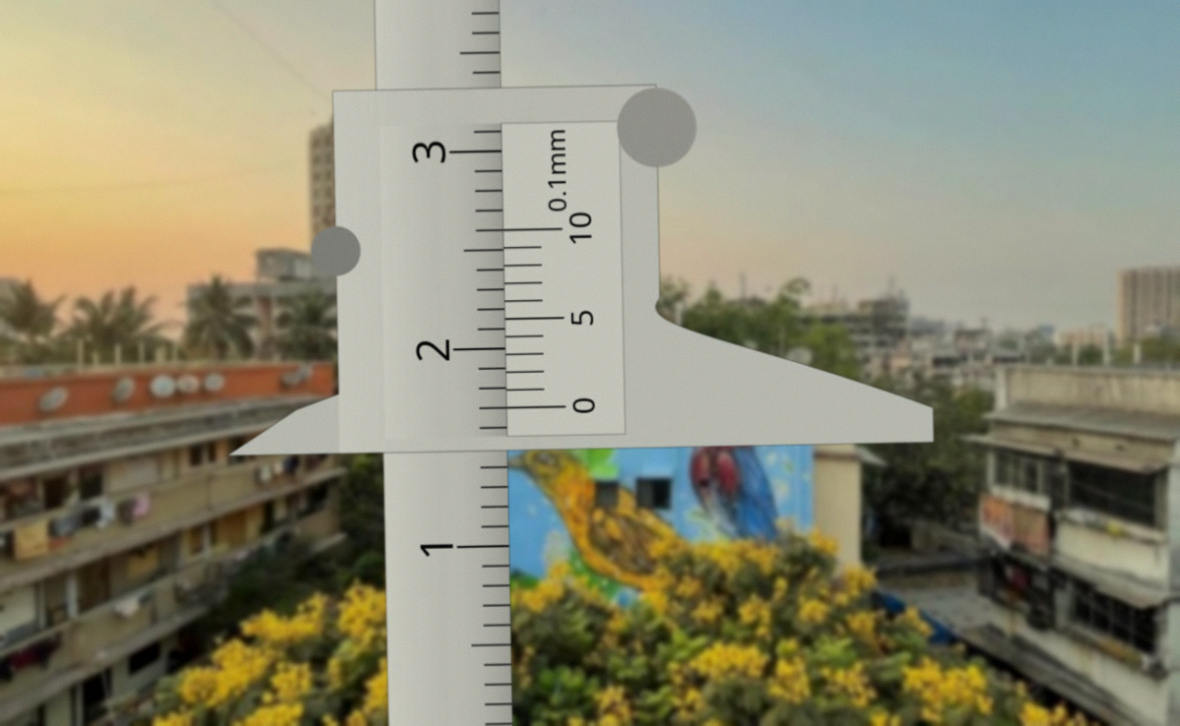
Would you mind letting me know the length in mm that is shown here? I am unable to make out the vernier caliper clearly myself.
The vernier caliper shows 17.0 mm
